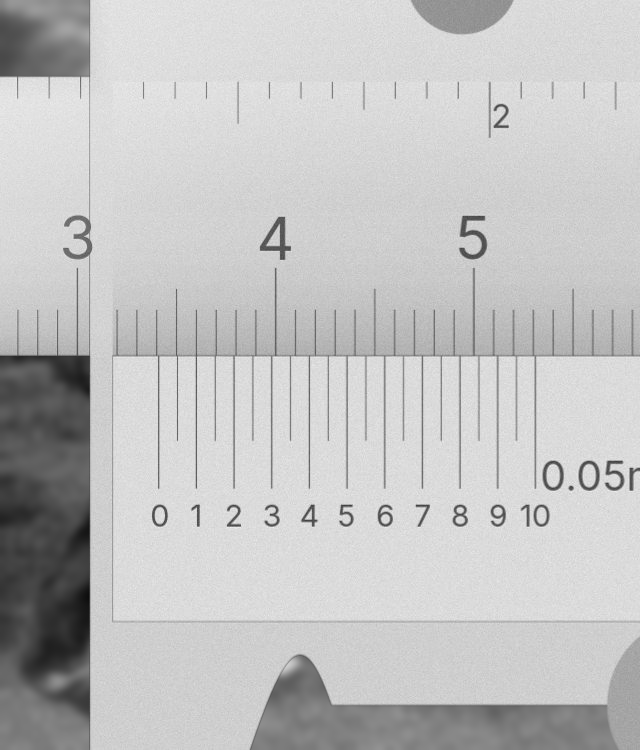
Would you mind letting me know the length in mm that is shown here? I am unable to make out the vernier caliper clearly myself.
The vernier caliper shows 34.1 mm
